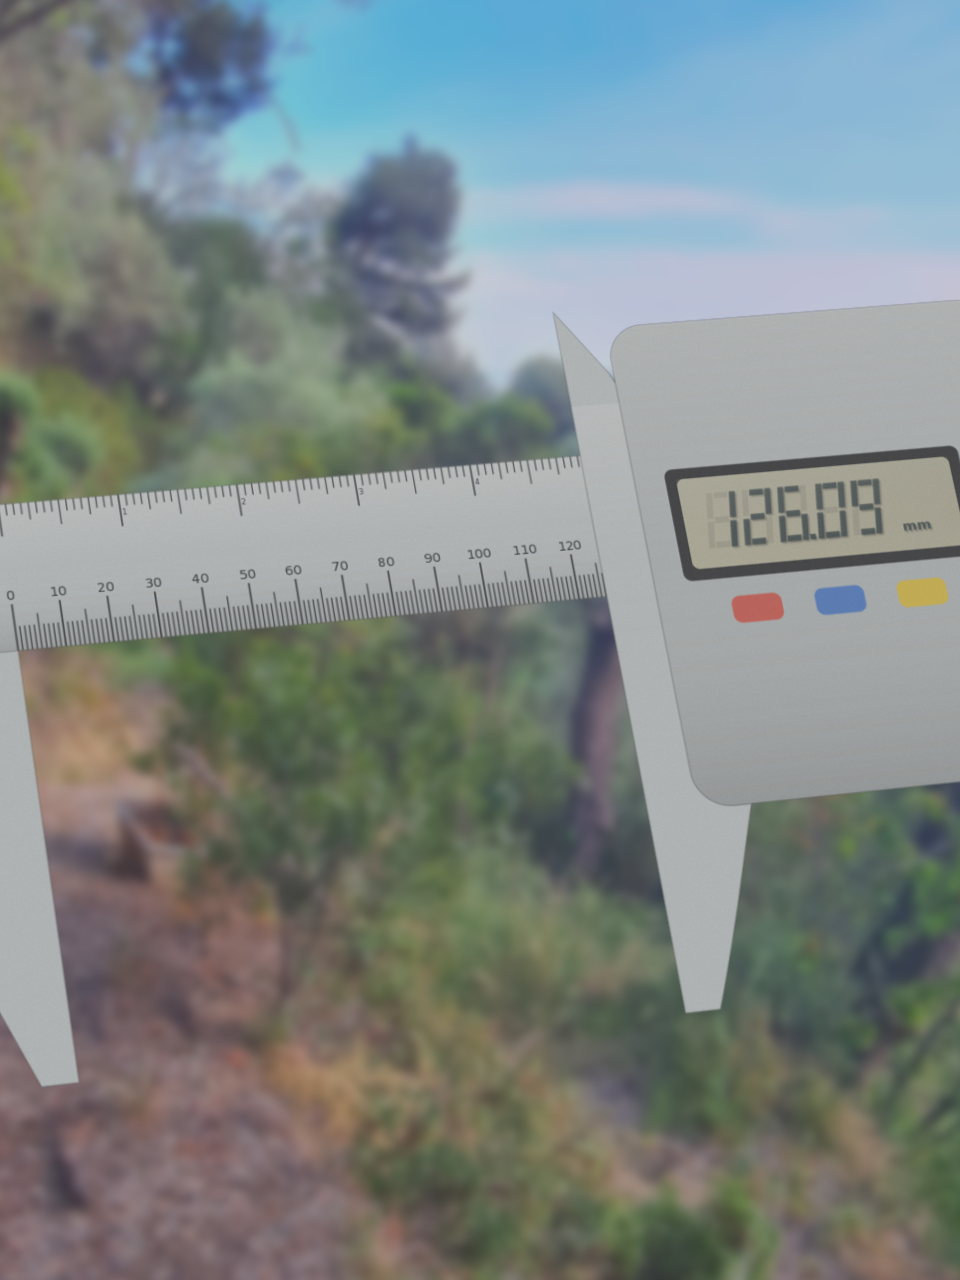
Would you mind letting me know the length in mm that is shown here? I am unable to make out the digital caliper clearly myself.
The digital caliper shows 126.09 mm
